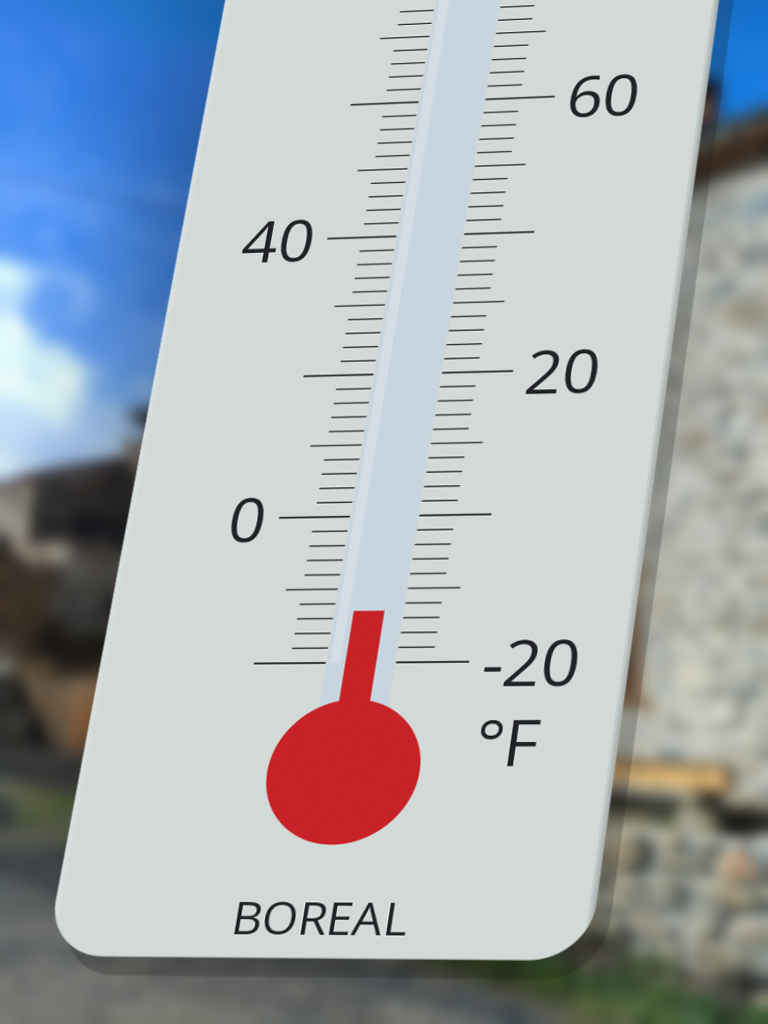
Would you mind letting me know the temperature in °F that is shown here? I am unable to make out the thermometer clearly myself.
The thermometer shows -13 °F
